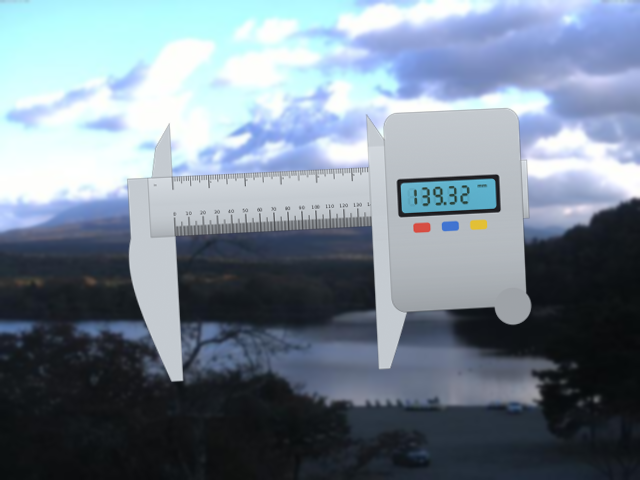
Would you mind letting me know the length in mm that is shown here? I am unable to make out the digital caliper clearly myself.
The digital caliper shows 139.32 mm
